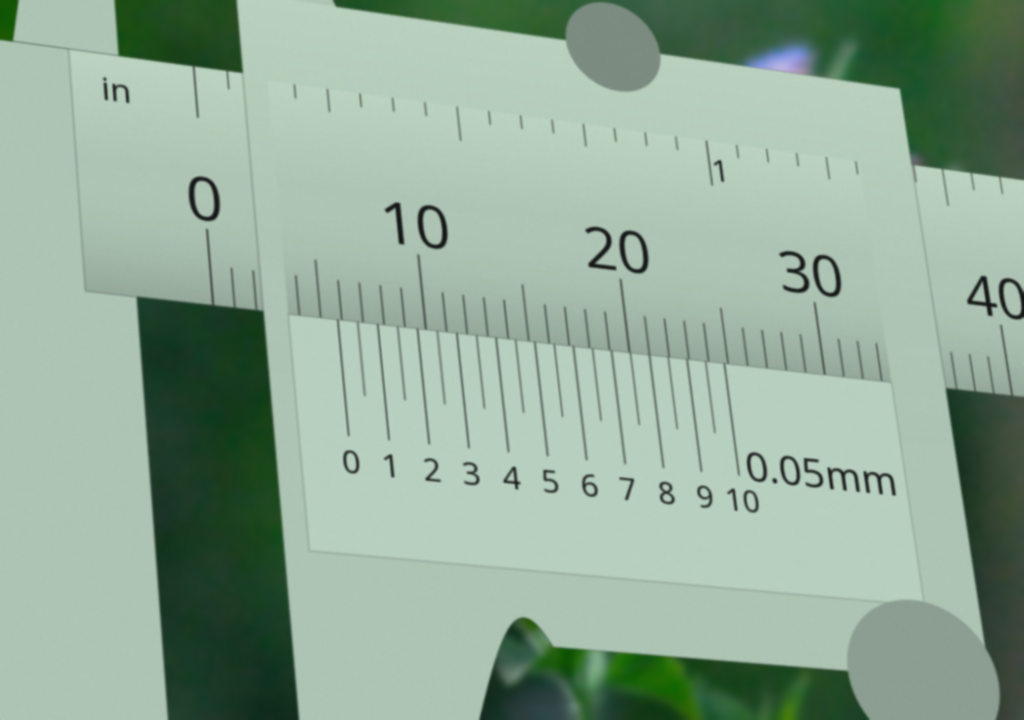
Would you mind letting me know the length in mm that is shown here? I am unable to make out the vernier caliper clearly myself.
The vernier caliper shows 5.8 mm
